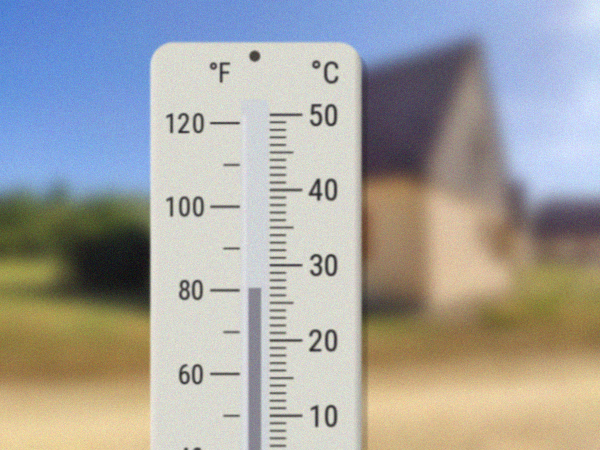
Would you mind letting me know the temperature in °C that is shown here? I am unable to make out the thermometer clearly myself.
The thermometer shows 27 °C
